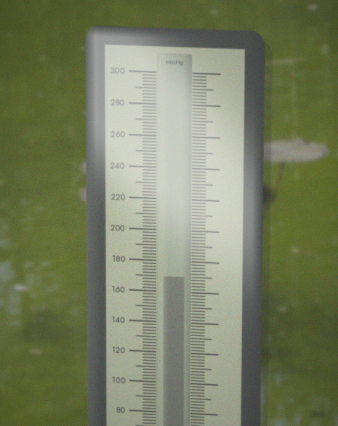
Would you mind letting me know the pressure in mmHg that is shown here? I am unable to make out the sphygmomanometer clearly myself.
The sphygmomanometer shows 170 mmHg
